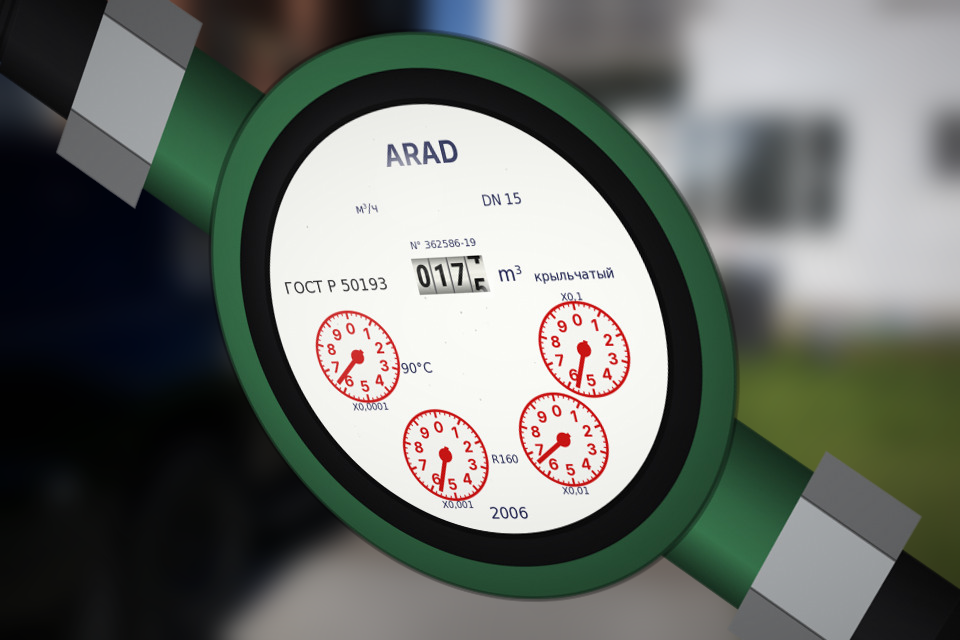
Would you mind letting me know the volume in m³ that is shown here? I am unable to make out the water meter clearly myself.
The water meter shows 174.5656 m³
